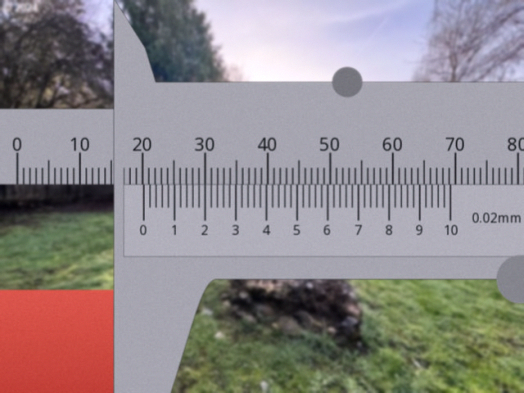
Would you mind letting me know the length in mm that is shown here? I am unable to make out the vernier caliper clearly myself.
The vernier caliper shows 20.2 mm
